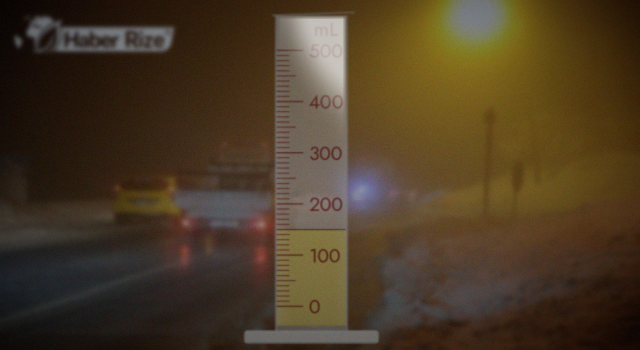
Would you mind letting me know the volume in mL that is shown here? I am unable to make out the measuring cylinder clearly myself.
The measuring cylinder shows 150 mL
